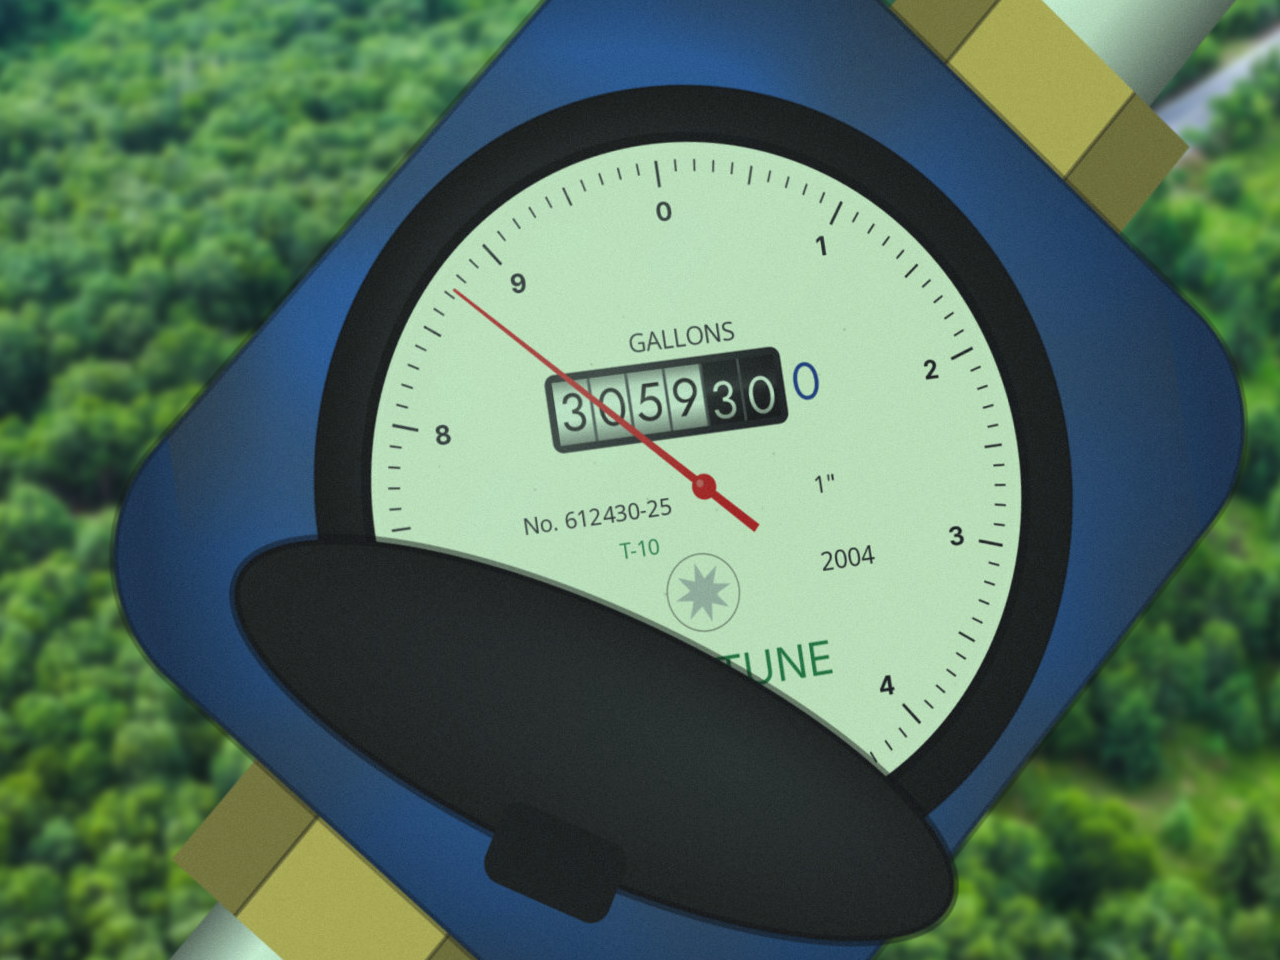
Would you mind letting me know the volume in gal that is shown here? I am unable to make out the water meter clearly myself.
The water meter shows 3059298.7 gal
